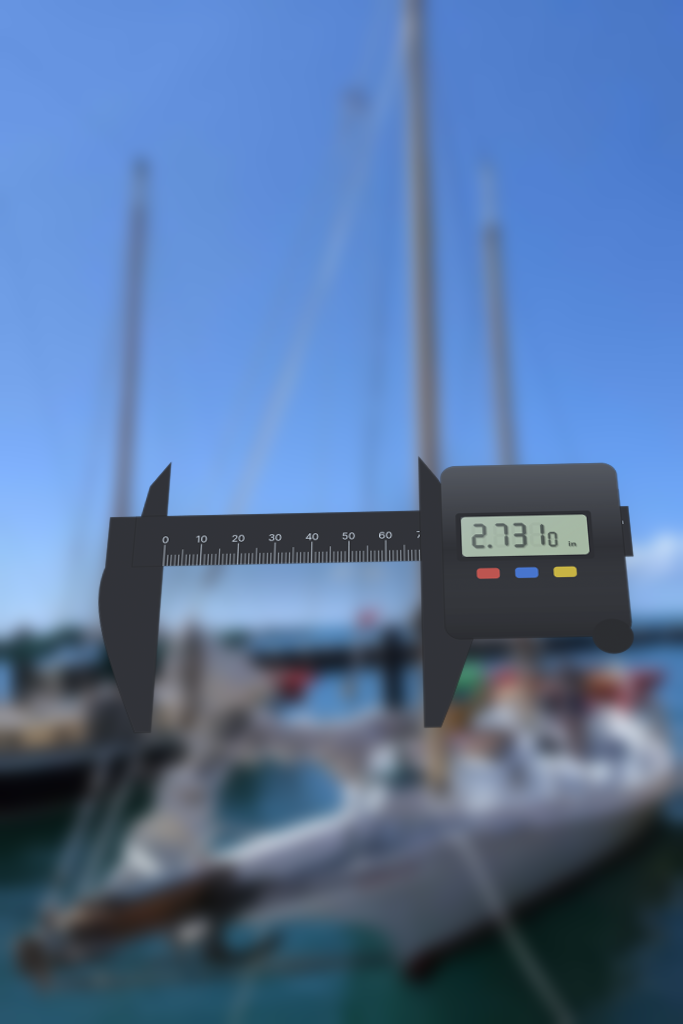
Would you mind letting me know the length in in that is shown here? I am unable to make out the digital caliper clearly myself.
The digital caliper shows 2.7310 in
